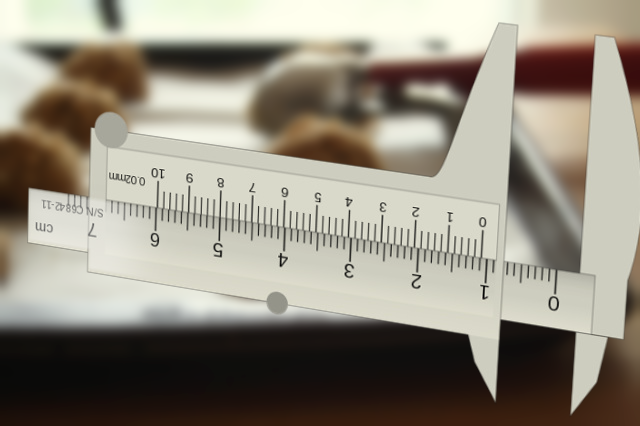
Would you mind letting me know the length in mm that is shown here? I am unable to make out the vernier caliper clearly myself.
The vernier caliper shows 10.8 mm
